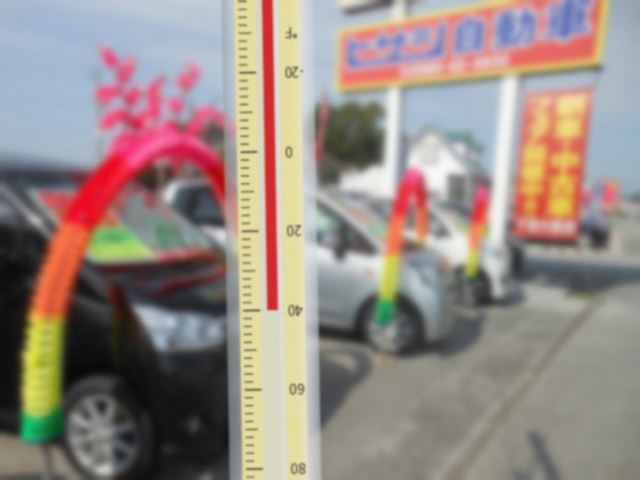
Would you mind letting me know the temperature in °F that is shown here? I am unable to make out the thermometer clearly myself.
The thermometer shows 40 °F
